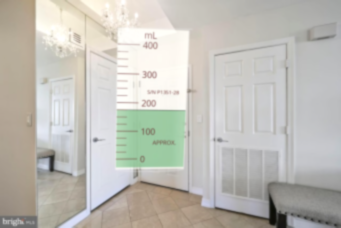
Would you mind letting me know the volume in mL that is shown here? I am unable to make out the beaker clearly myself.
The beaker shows 175 mL
